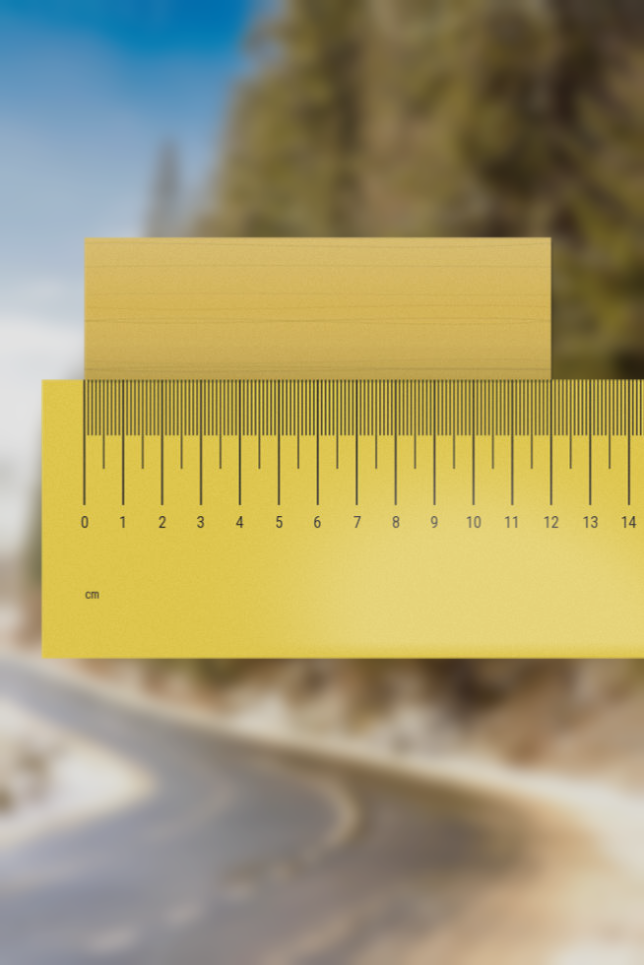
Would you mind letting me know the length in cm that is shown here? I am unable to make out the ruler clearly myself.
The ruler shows 12 cm
